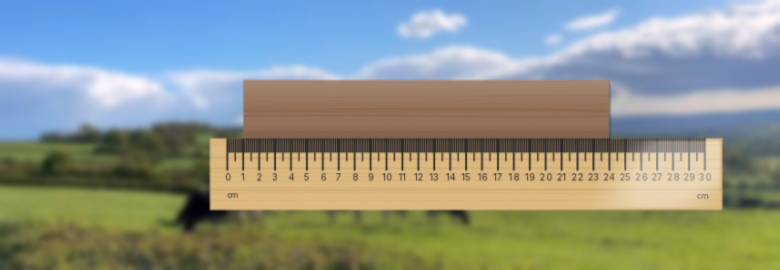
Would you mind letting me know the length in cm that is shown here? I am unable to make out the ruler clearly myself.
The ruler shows 23 cm
